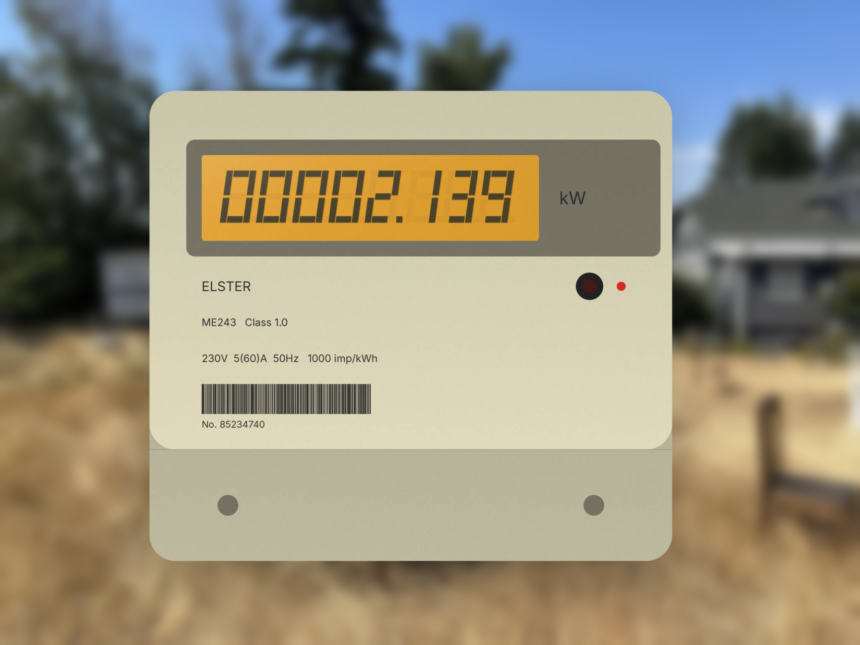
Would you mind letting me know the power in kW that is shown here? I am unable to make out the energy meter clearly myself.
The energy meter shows 2.139 kW
